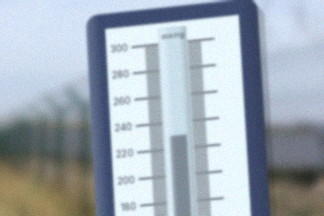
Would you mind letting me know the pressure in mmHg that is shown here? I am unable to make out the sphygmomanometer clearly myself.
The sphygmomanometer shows 230 mmHg
